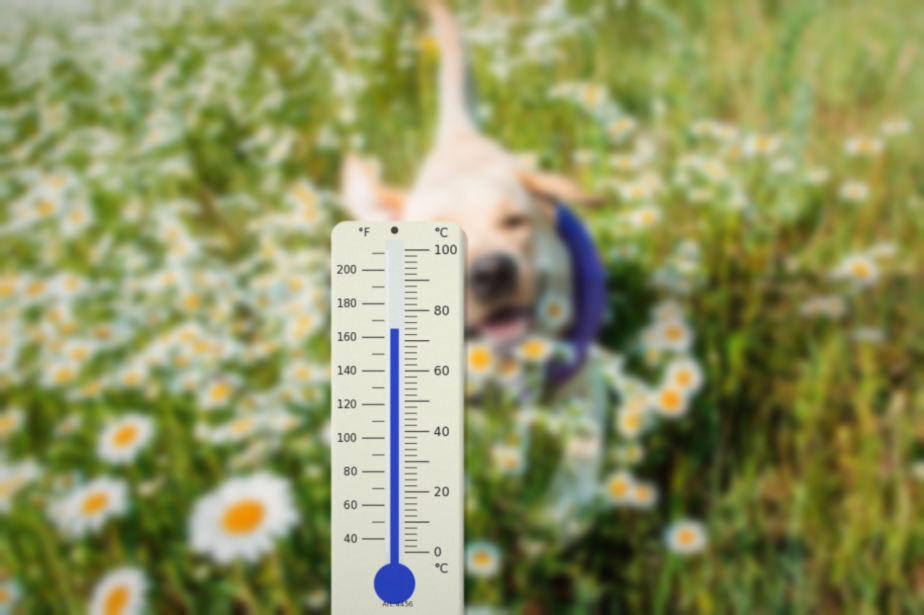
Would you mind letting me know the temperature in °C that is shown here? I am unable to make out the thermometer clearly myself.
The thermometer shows 74 °C
